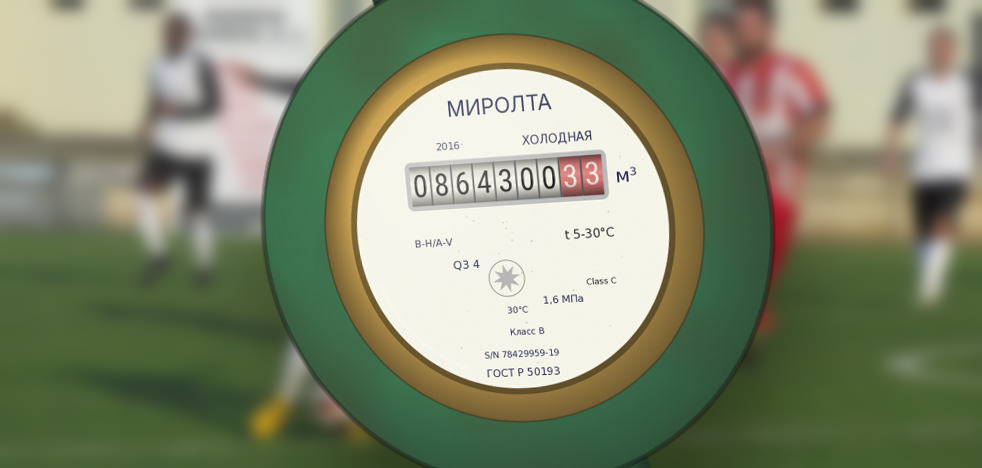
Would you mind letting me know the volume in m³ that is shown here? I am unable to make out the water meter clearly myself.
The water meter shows 864300.33 m³
